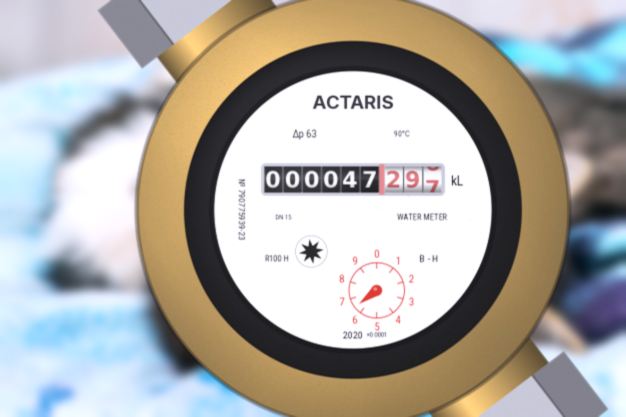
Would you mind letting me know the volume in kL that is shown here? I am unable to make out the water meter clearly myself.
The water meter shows 47.2966 kL
